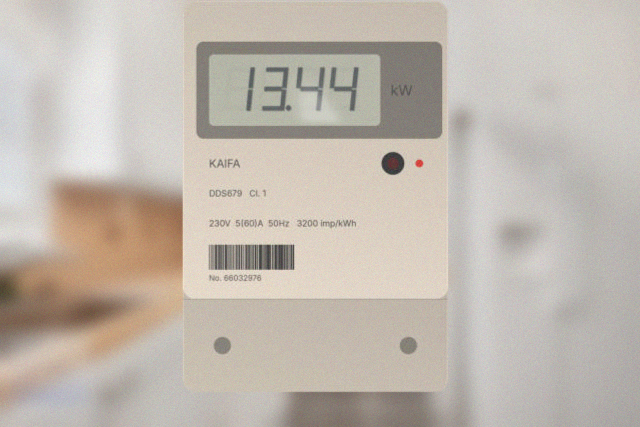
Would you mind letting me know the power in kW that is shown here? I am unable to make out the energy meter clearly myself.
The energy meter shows 13.44 kW
